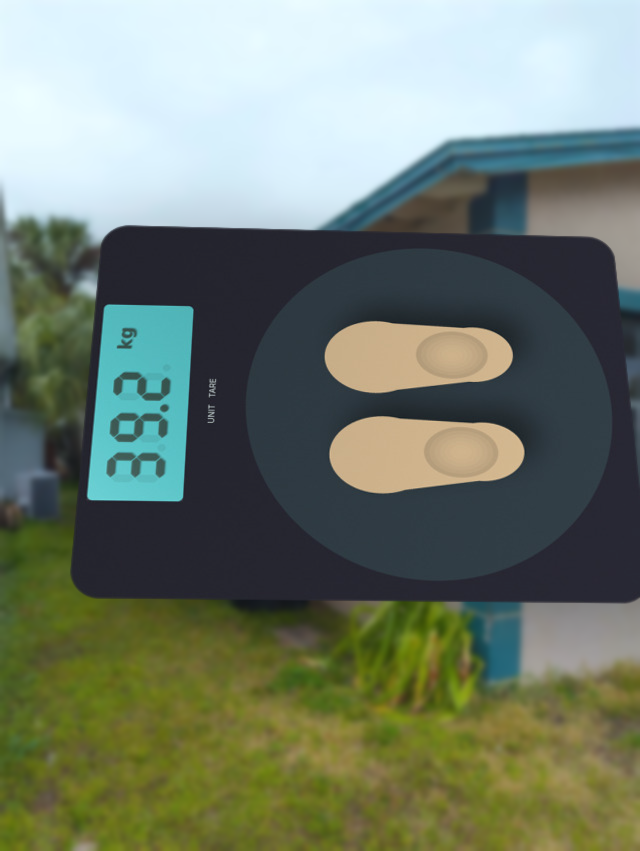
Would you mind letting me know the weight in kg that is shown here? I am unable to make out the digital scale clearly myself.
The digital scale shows 39.2 kg
